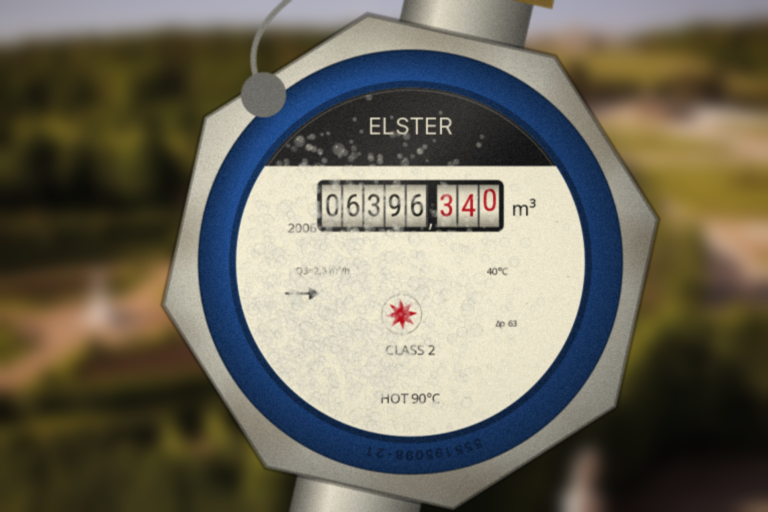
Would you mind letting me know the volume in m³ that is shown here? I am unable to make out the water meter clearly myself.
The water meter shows 6396.340 m³
